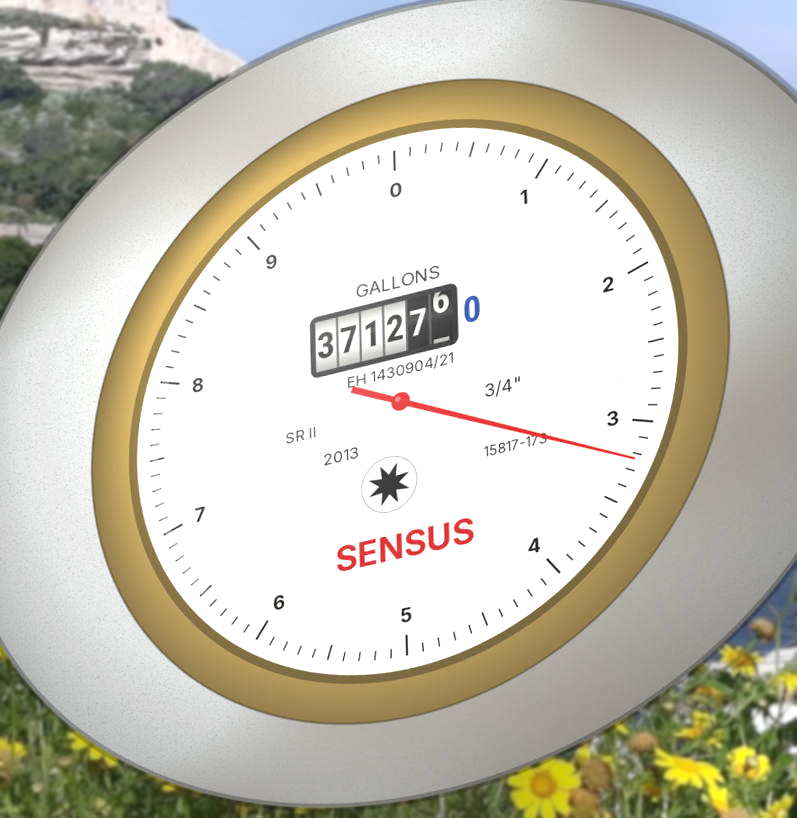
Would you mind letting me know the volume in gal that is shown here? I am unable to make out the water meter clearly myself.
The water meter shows 3712763.2 gal
